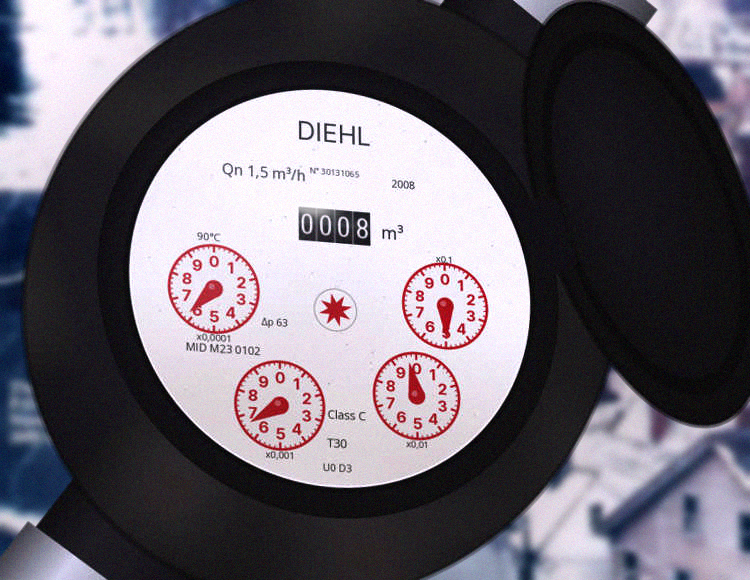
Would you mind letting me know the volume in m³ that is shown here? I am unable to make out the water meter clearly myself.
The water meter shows 8.4966 m³
